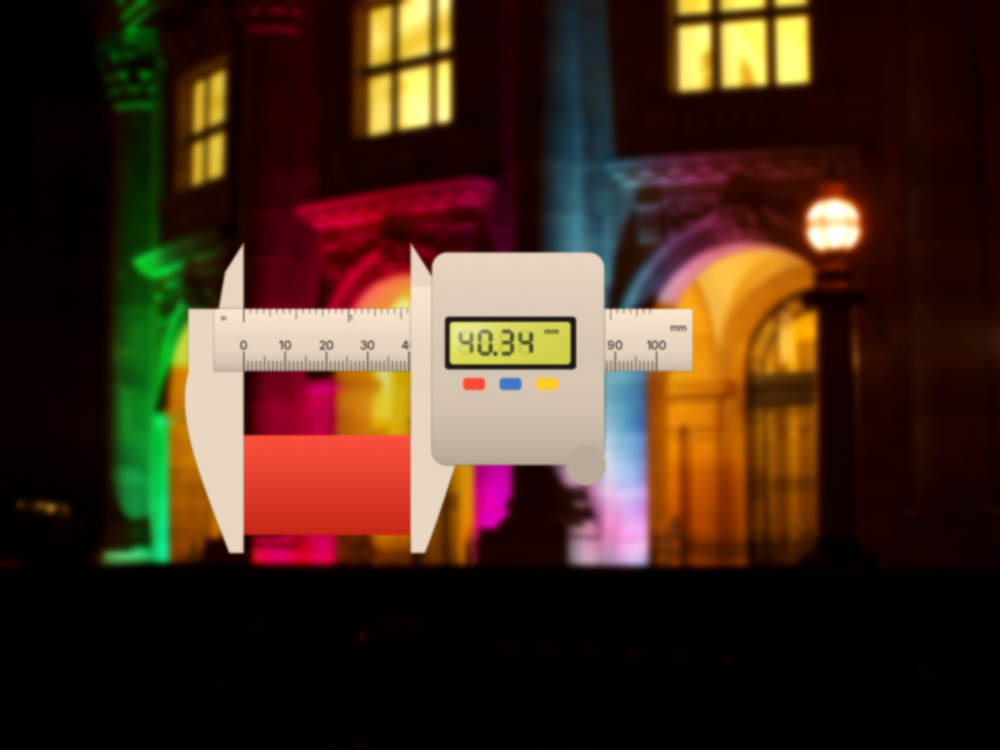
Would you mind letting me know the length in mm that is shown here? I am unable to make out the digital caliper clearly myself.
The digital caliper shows 40.34 mm
